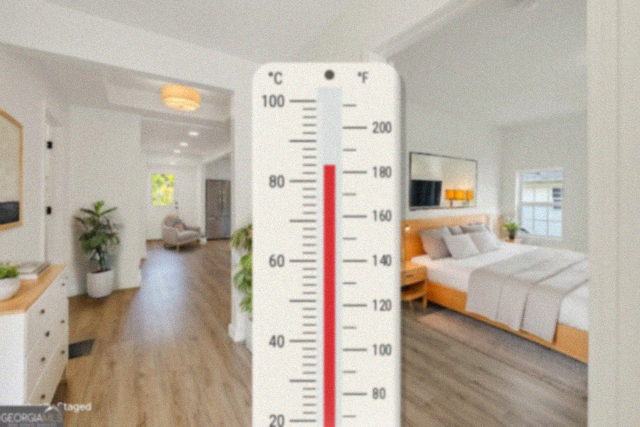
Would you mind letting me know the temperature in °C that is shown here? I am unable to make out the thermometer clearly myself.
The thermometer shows 84 °C
